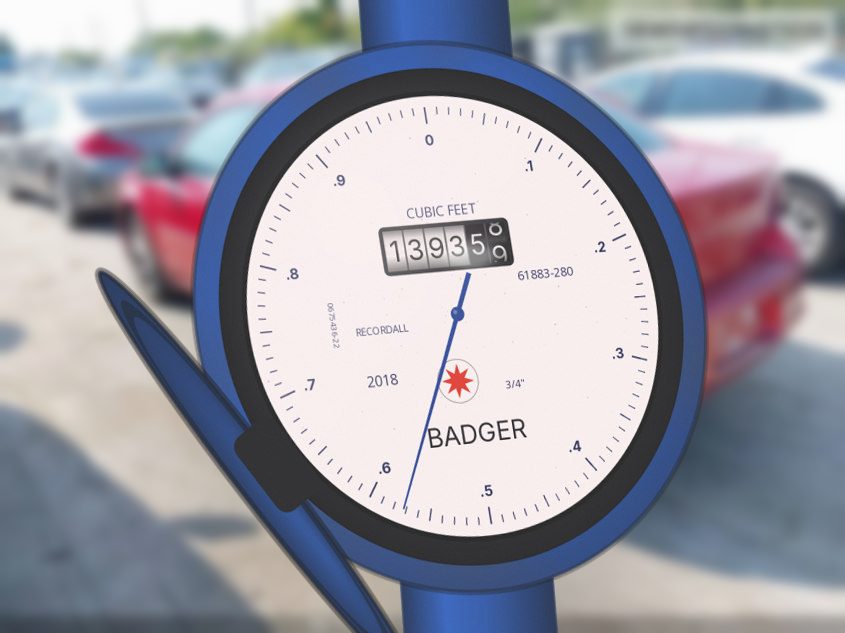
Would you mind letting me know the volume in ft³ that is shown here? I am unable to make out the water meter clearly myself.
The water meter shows 139358.57 ft³
